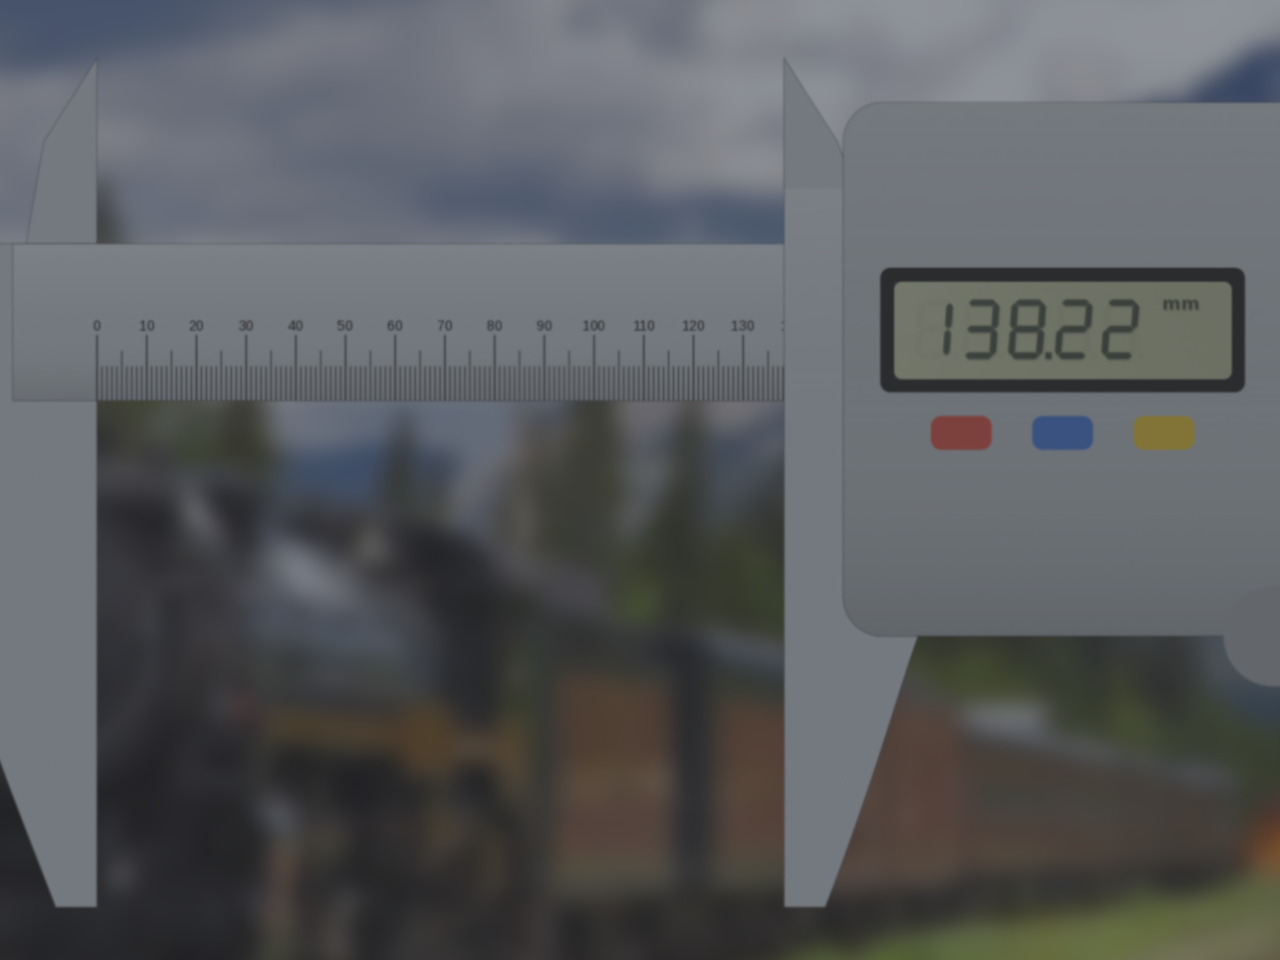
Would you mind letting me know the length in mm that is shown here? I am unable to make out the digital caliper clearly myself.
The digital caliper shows 138.22 mm
